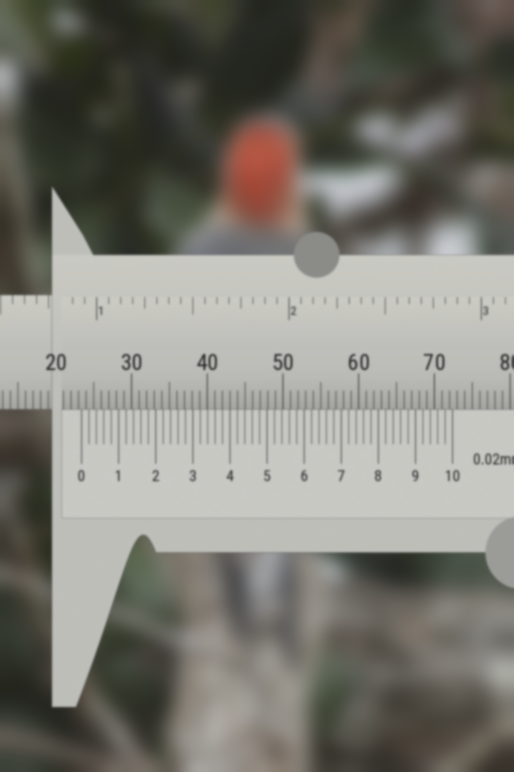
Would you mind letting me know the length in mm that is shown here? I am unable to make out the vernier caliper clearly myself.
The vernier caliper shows 23.4 mm
